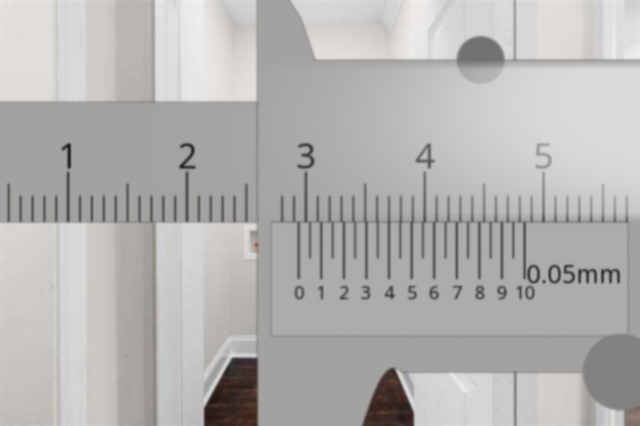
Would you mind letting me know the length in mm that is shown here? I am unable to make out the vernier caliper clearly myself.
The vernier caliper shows 29.4 mm
